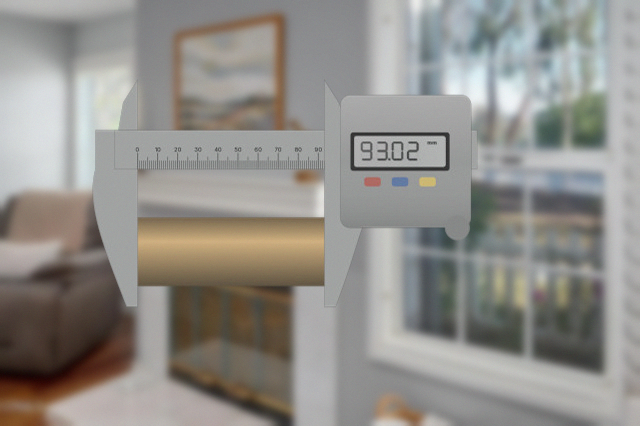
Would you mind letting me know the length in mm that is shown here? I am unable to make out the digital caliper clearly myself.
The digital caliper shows 93.02 mm
